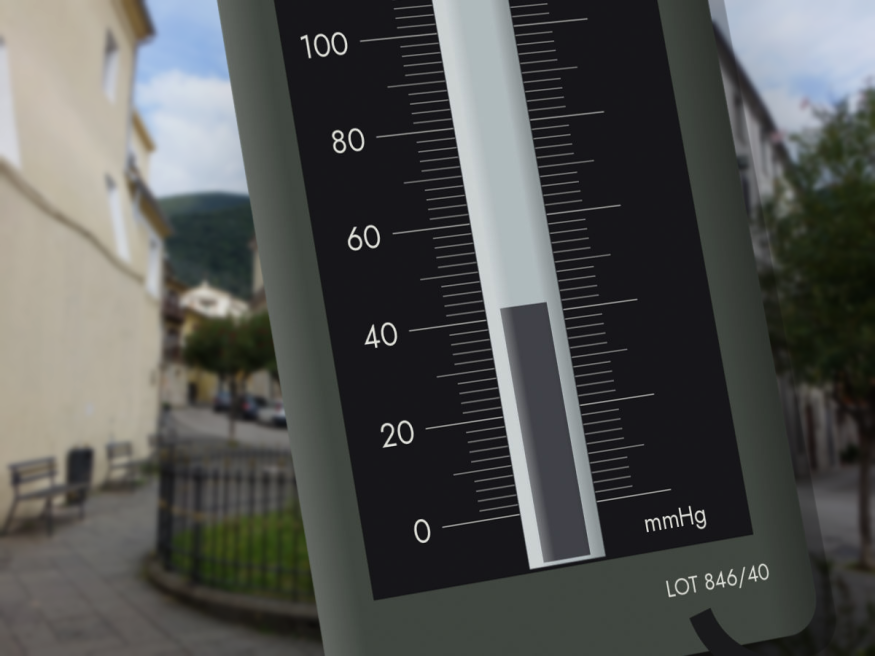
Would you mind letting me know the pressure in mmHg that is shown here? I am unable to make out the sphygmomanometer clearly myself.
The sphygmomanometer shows 42 mmHg
